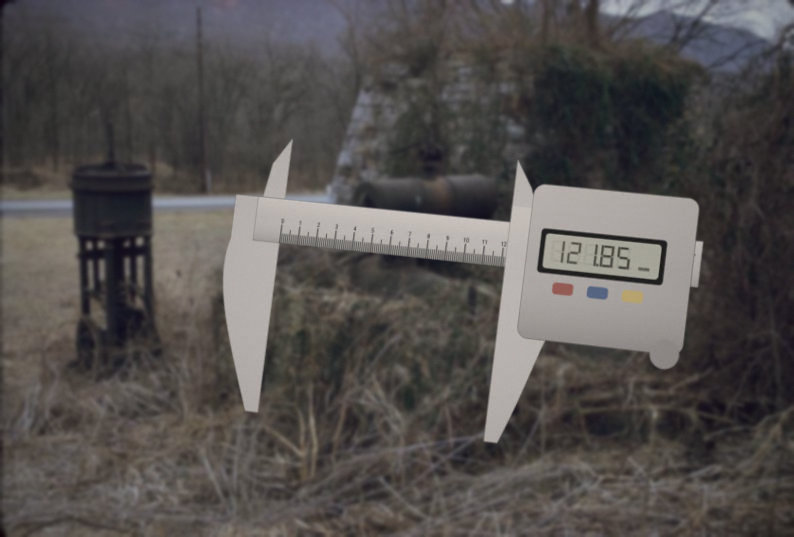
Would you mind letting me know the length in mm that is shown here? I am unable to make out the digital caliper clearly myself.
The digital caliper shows 121.85 mm
